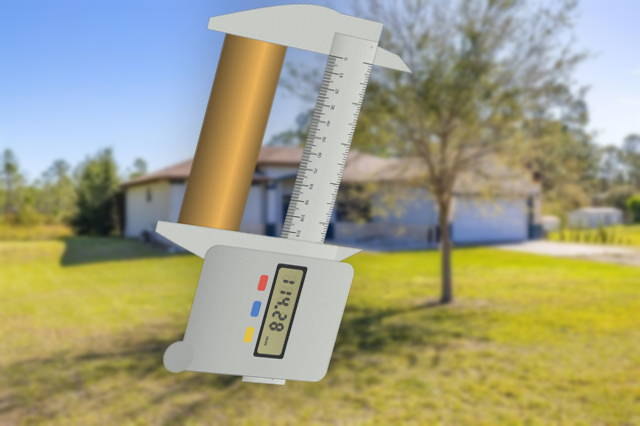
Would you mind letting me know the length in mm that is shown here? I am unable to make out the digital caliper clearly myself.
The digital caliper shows 114.28 mm
